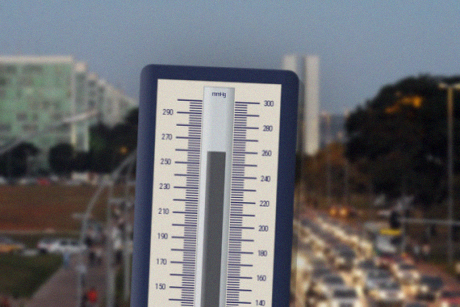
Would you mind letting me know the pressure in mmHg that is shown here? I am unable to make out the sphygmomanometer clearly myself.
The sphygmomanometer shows 260 mmHg
